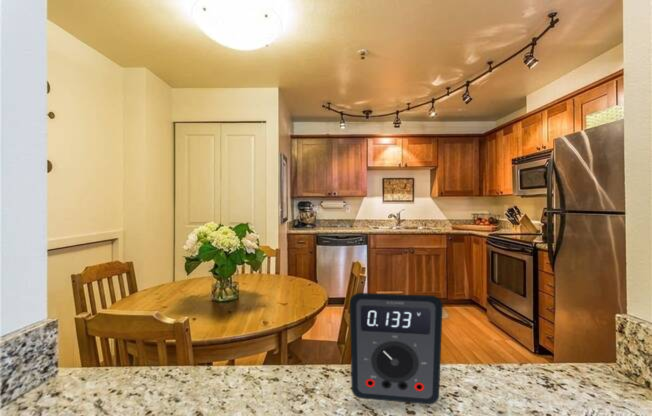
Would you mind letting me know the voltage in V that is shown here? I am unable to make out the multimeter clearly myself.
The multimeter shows 0.133 V
